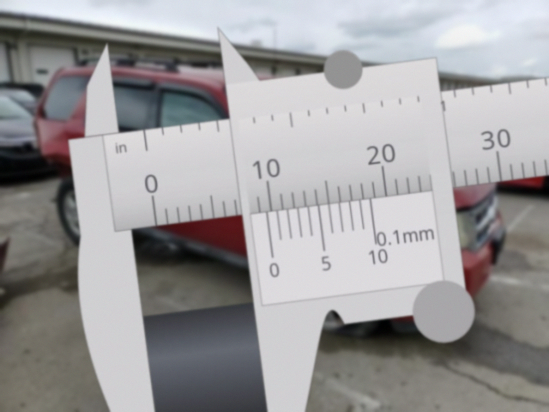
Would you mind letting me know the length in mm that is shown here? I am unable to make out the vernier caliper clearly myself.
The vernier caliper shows 9.6 mm
